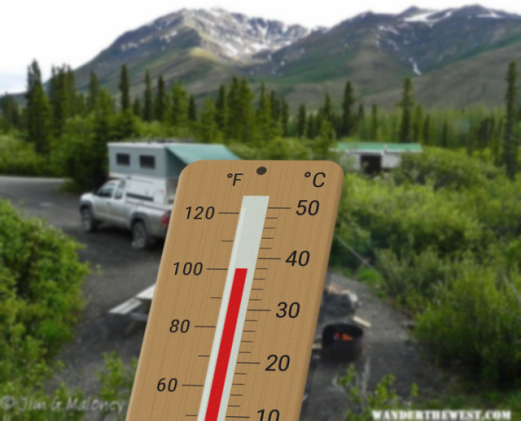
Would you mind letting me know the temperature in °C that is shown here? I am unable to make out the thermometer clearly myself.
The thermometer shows 38 °C
